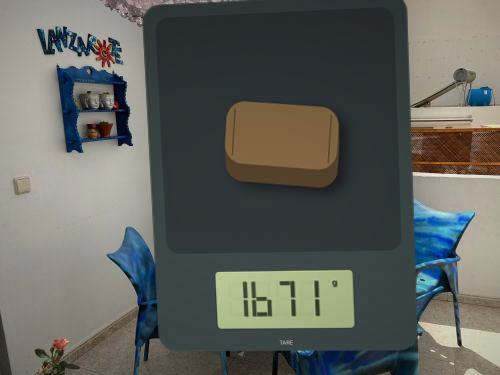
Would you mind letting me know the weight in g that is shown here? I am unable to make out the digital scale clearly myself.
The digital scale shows 1671 g
